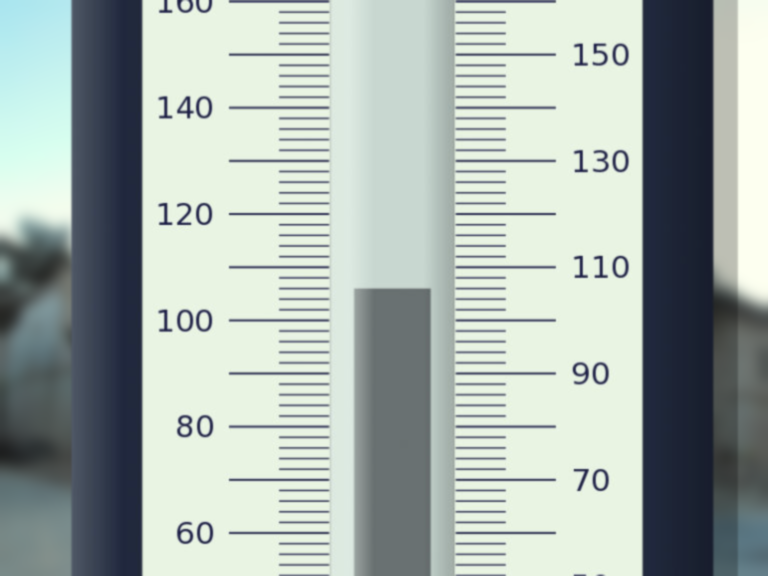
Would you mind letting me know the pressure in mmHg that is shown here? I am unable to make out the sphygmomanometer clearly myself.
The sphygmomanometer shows 106 mmHg
